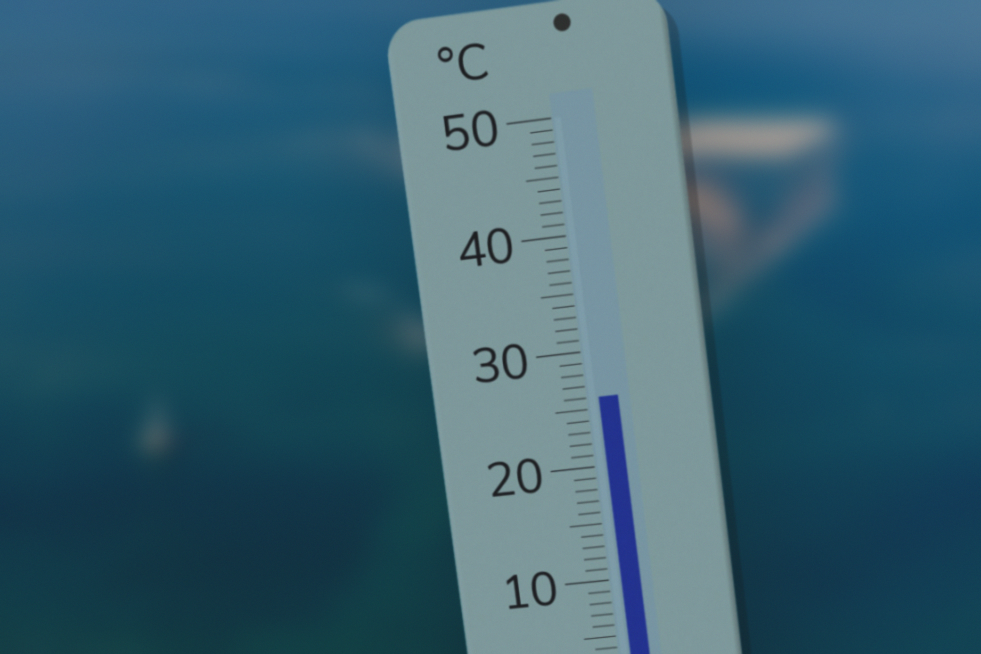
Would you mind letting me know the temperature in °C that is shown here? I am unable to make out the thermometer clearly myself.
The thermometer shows 26 °C
